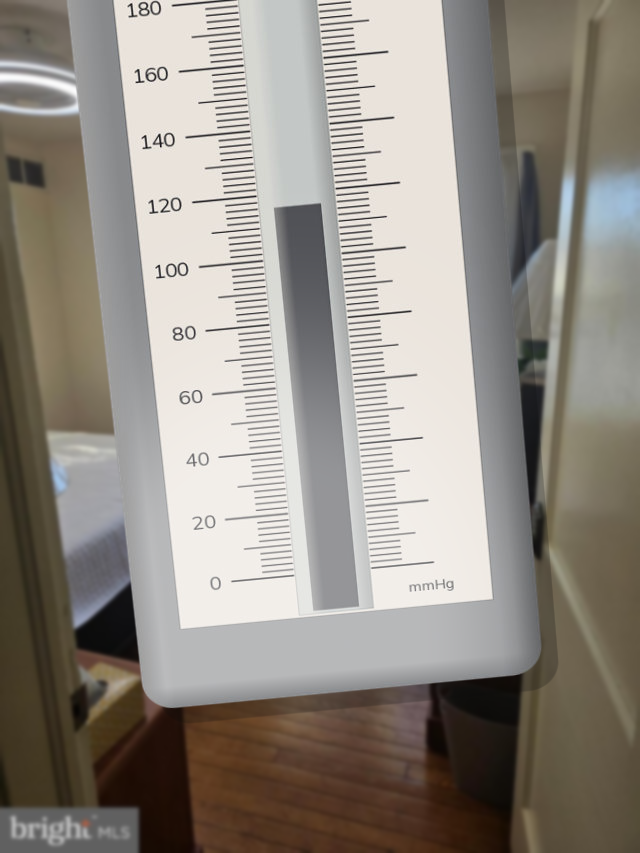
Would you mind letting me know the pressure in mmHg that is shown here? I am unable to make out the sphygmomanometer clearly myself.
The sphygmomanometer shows 116 mmHg
